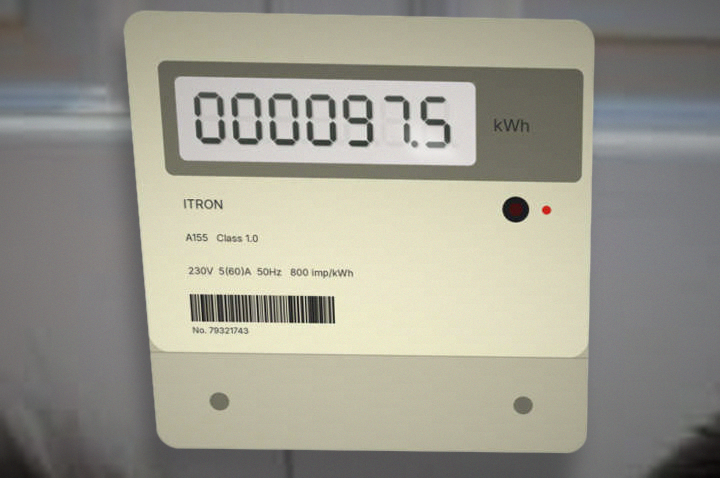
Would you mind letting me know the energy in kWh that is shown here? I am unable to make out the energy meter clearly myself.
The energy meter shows 97.5 kWh
